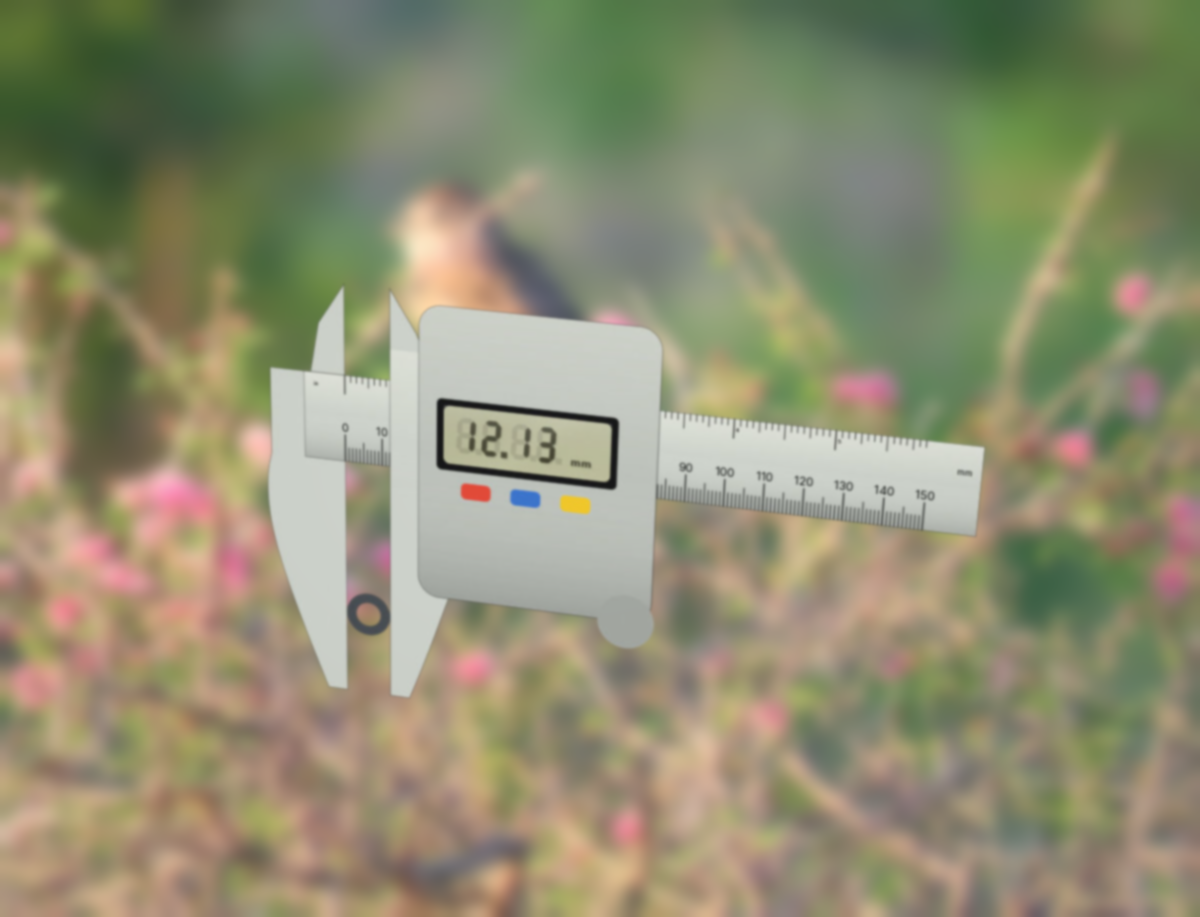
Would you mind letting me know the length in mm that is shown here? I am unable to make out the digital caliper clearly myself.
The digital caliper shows 12.13 mm
